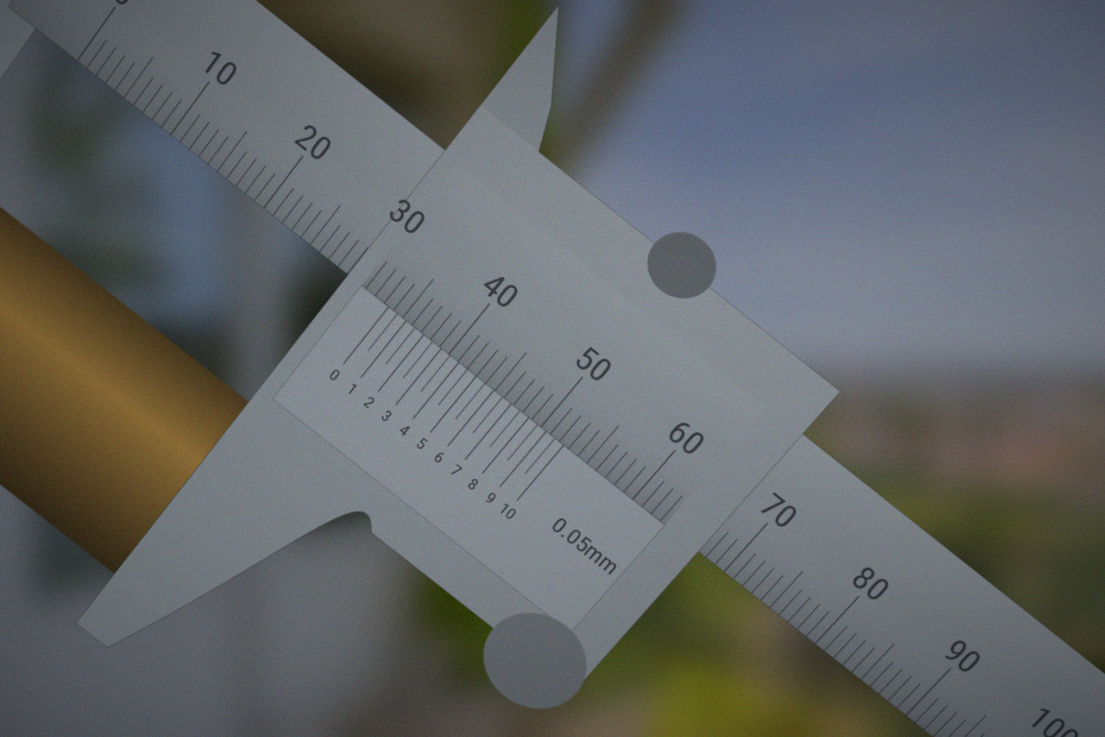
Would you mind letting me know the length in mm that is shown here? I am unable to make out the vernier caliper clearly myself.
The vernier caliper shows 33.5 mm
